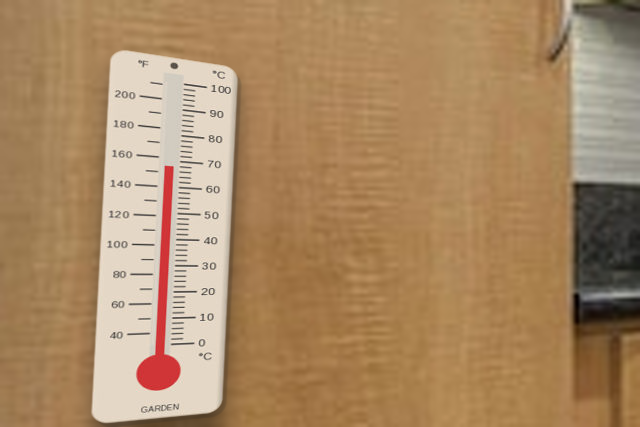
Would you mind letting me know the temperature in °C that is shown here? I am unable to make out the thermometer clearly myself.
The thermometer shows 68 °C
